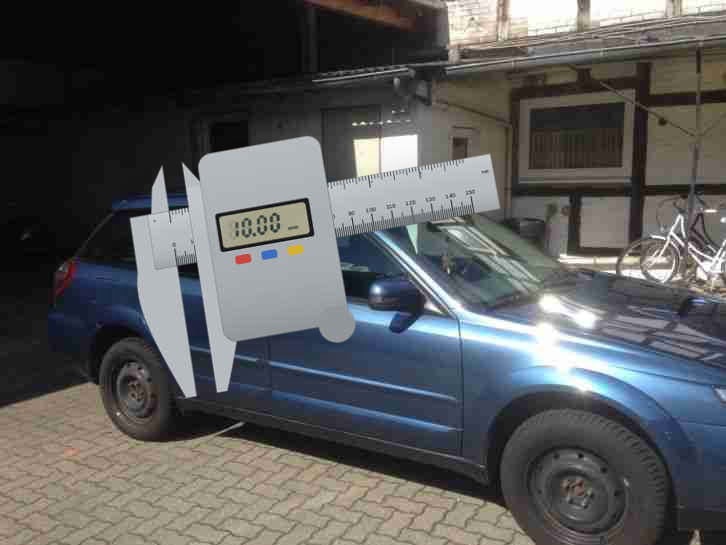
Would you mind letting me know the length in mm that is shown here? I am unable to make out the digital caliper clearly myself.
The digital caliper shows 10.00 mm
